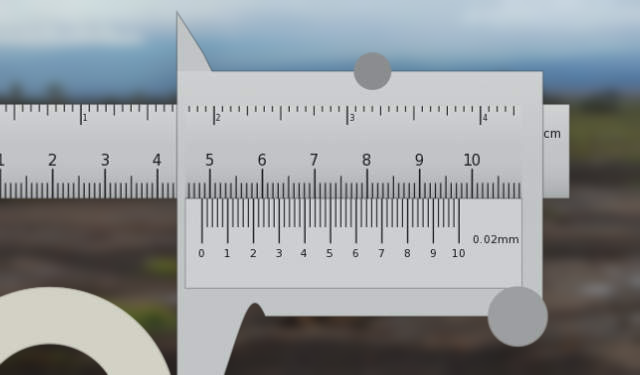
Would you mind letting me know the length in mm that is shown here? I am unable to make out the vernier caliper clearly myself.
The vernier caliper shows 48.5 mm
